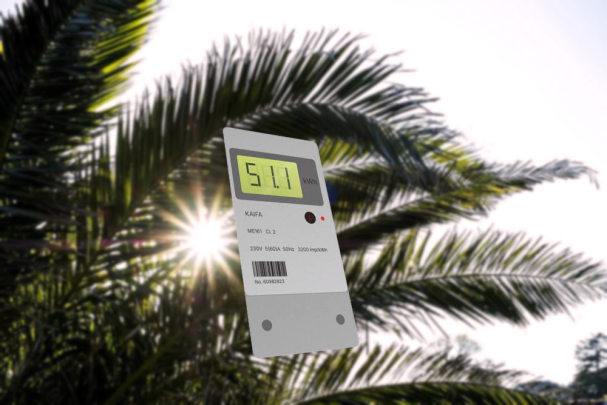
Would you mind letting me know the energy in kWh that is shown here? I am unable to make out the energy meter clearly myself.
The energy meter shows 51.1 kWh
